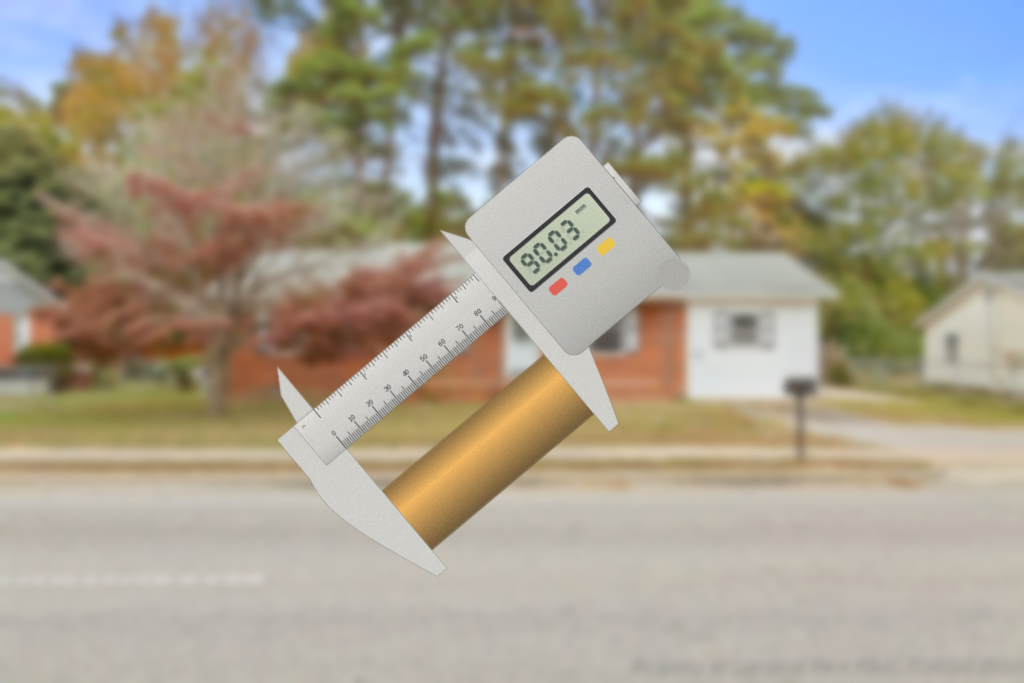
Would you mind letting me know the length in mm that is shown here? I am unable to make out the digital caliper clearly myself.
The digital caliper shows 90.03 mm
